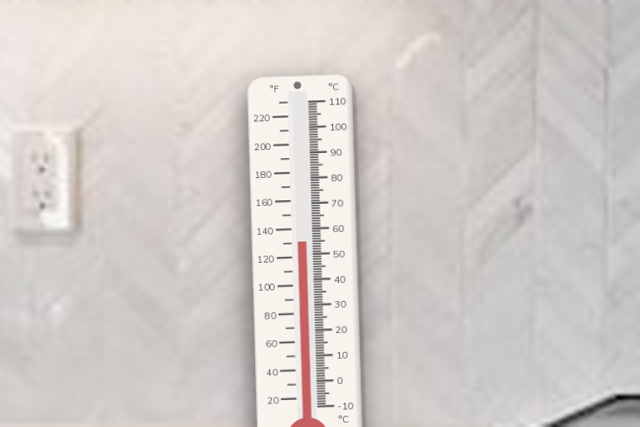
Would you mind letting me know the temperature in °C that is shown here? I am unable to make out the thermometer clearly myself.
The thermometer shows 55 °C
